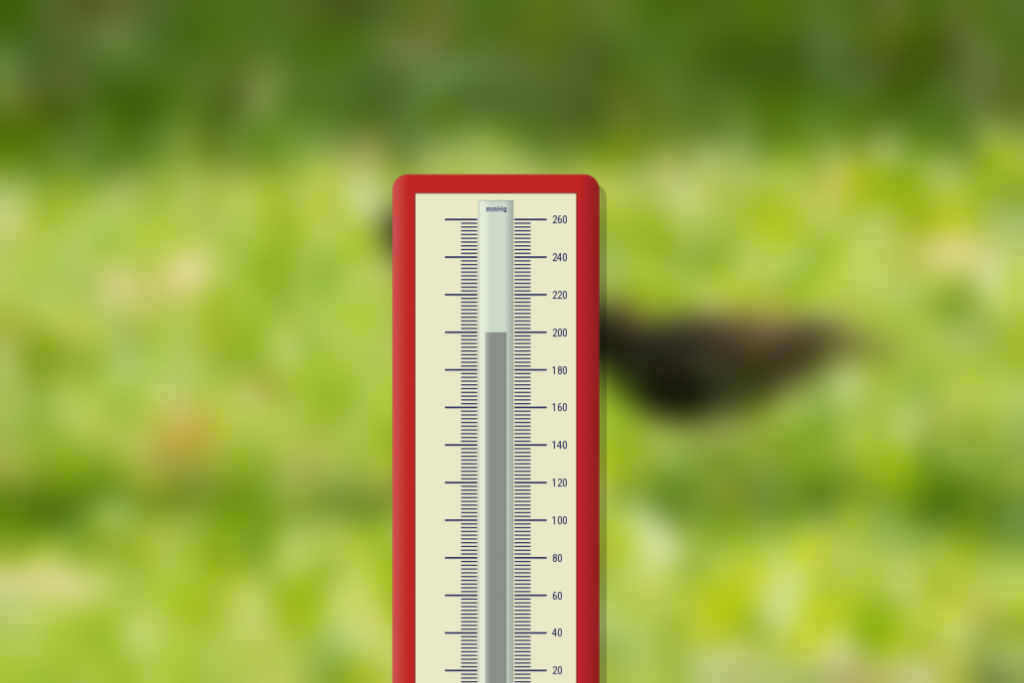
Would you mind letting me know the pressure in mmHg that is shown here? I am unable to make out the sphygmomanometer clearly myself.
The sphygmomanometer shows 200 mmHg
